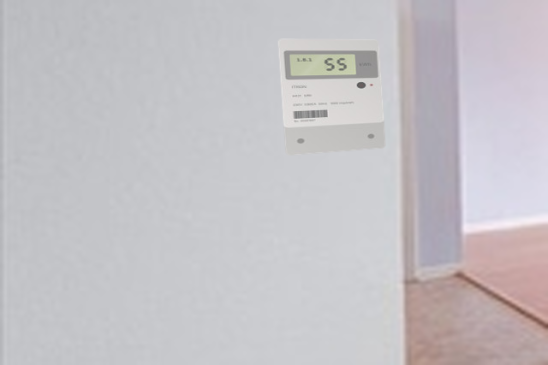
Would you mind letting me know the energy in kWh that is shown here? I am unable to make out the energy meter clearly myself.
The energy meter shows 55 kWh
